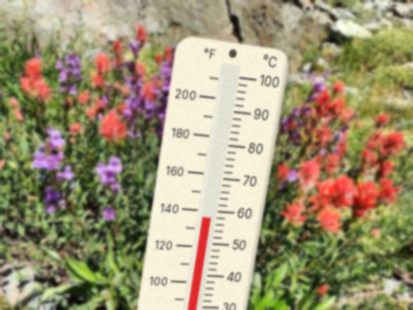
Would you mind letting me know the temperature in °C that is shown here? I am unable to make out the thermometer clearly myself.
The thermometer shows 58 °C
